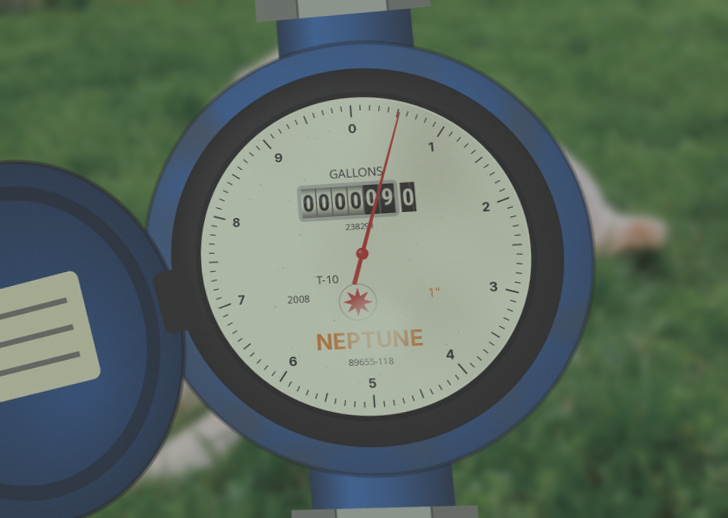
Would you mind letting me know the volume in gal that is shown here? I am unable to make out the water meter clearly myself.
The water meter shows 90.5 gal
